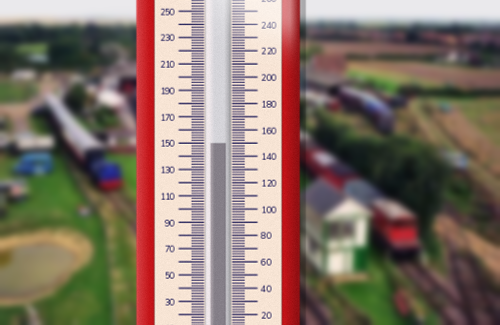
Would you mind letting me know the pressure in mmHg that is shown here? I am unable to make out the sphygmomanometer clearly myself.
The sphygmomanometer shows 150 mmHg
